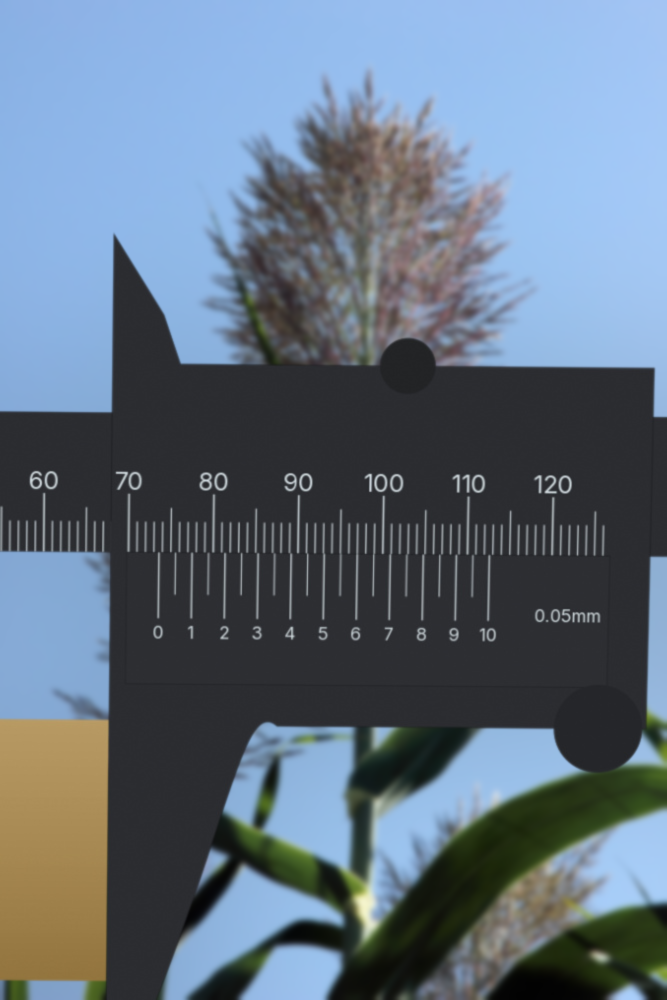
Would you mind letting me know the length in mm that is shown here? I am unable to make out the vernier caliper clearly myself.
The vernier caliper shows 73.6 mm
